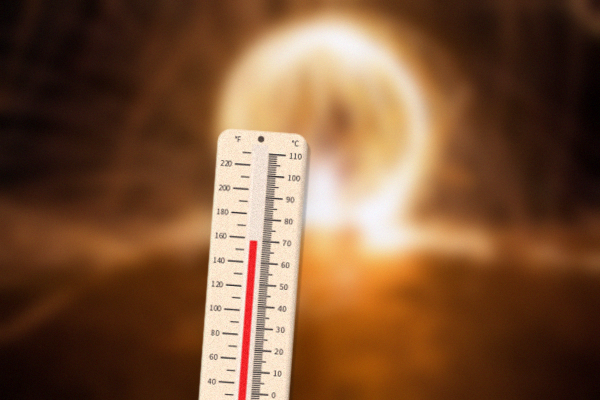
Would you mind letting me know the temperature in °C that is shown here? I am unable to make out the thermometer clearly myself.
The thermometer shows 70 °C
